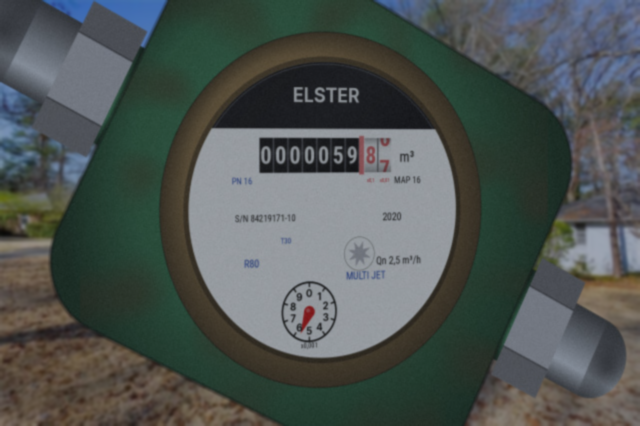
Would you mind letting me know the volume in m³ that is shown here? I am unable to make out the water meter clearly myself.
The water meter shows 59.865 m³
